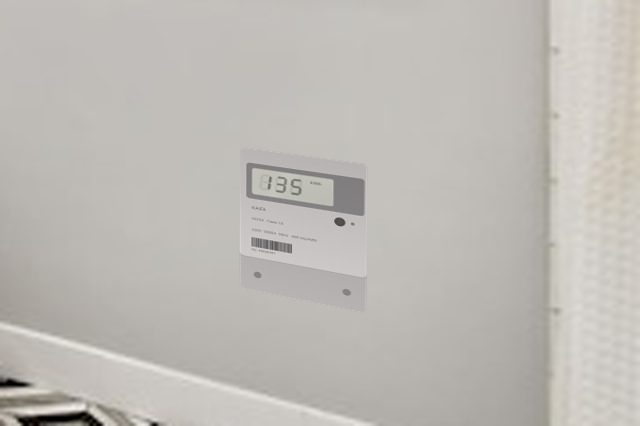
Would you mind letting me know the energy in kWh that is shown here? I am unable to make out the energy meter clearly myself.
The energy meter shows 135 kWh
